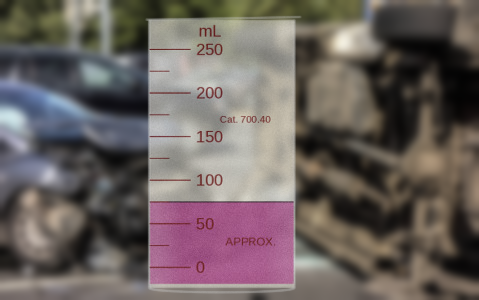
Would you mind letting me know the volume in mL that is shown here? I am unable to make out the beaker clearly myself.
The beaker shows 75 mL
